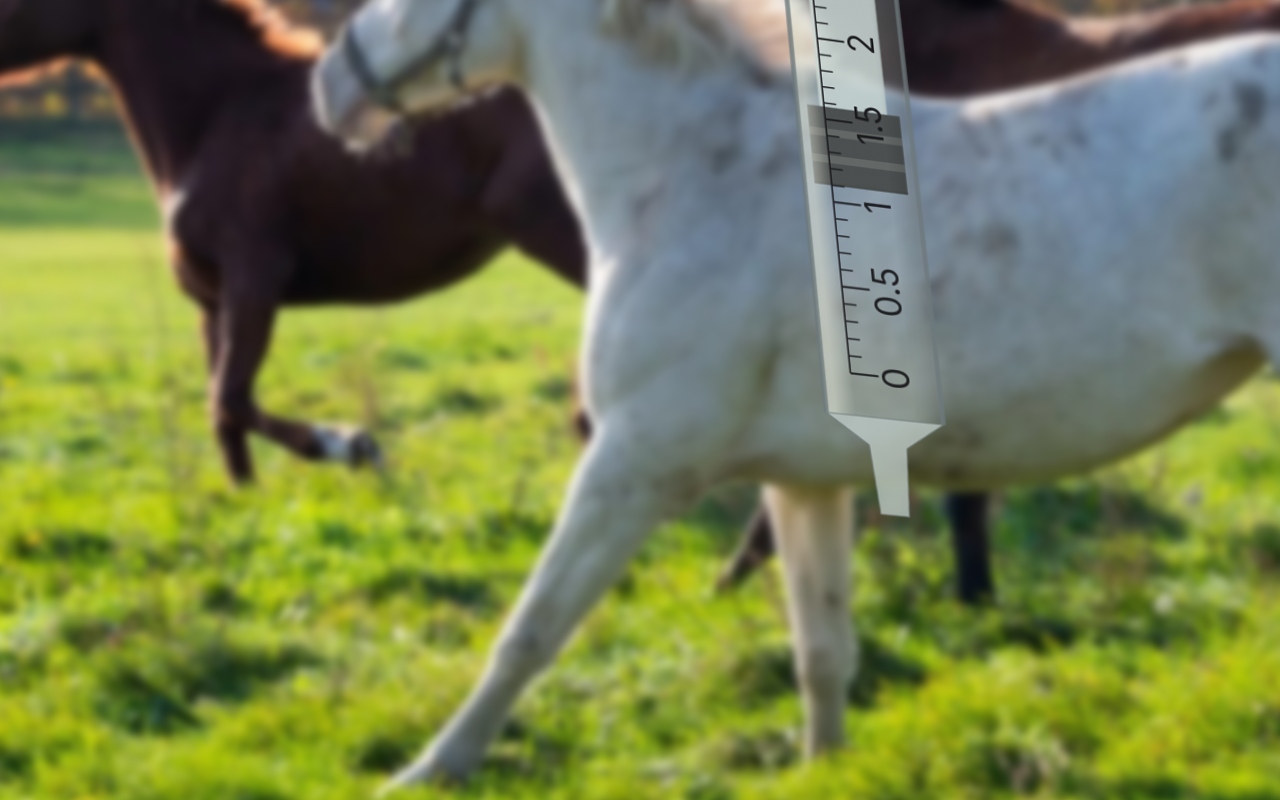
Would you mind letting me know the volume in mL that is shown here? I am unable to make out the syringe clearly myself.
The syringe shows 1.1 mL
